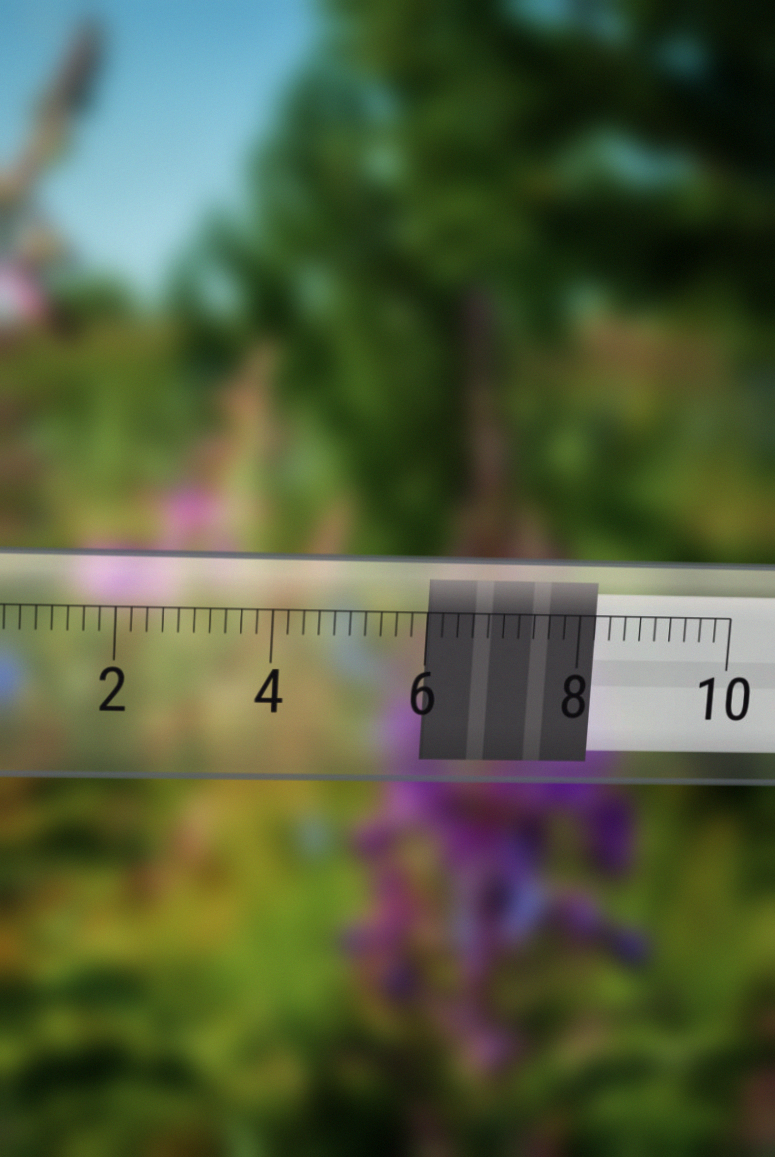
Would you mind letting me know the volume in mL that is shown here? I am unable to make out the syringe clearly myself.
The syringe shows 6 mL
